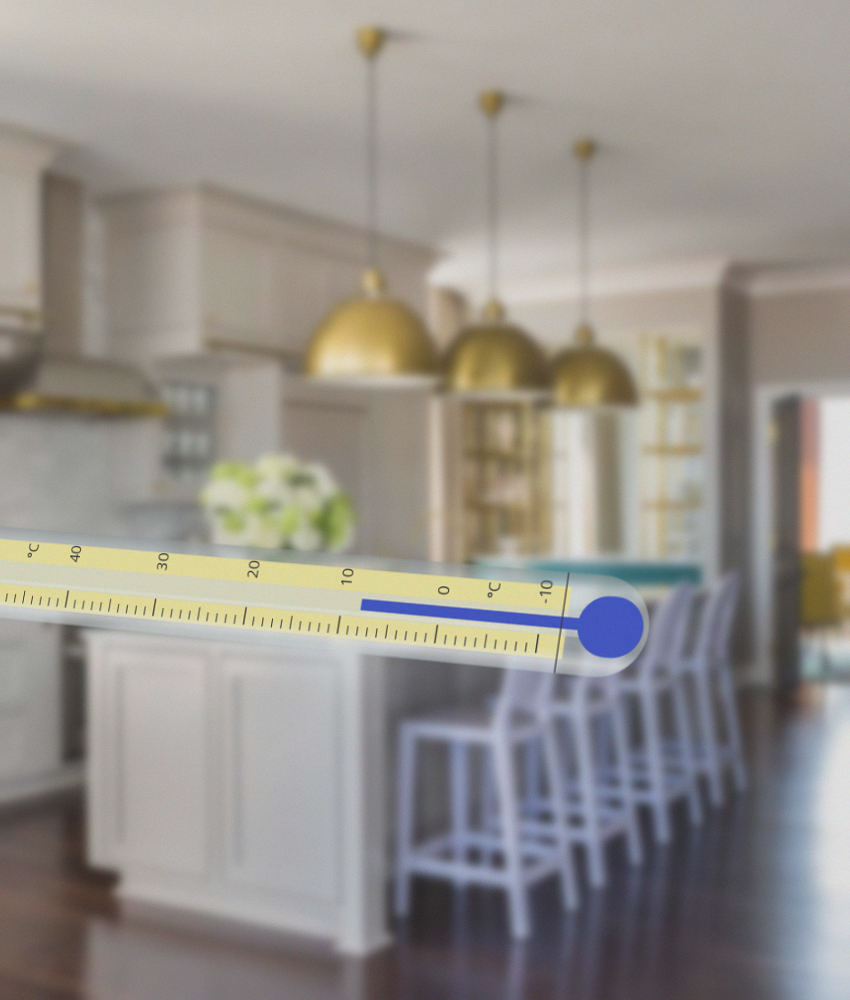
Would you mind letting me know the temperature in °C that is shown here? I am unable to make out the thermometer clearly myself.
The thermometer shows 8 °C
